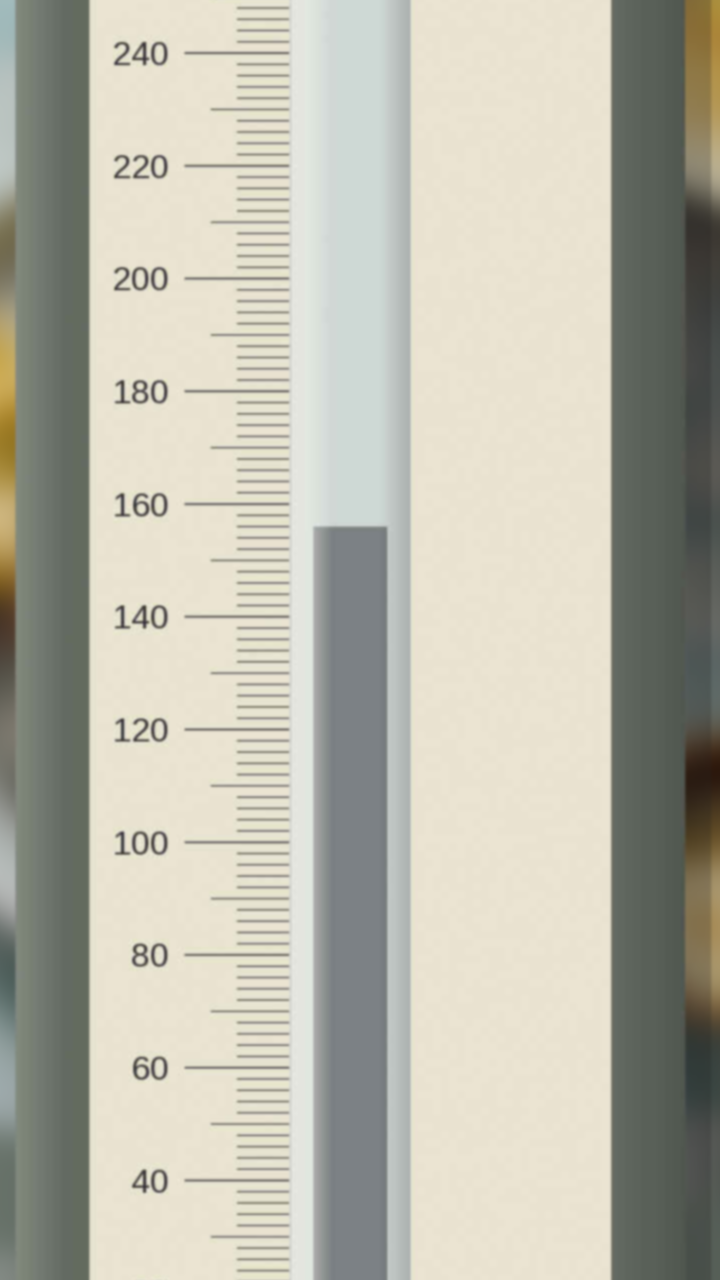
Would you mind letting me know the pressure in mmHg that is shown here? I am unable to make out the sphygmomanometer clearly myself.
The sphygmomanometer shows 156 mmHg
